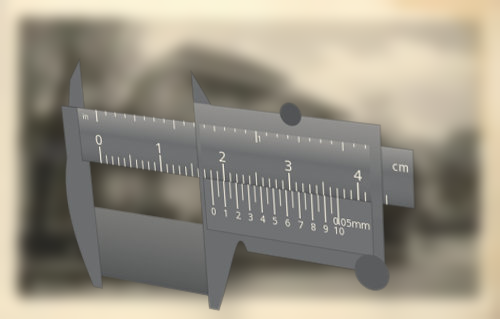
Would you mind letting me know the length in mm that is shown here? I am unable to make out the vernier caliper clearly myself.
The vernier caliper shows 18.0 mm
